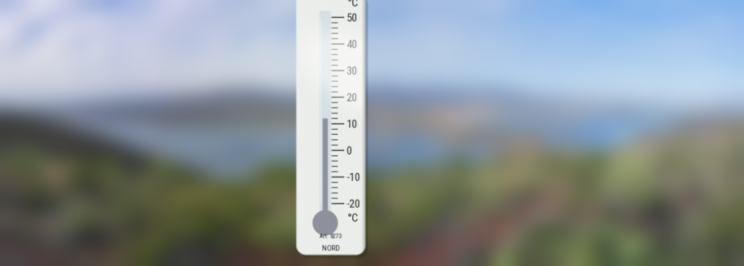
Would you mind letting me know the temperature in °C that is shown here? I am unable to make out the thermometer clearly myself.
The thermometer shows 12 °C
